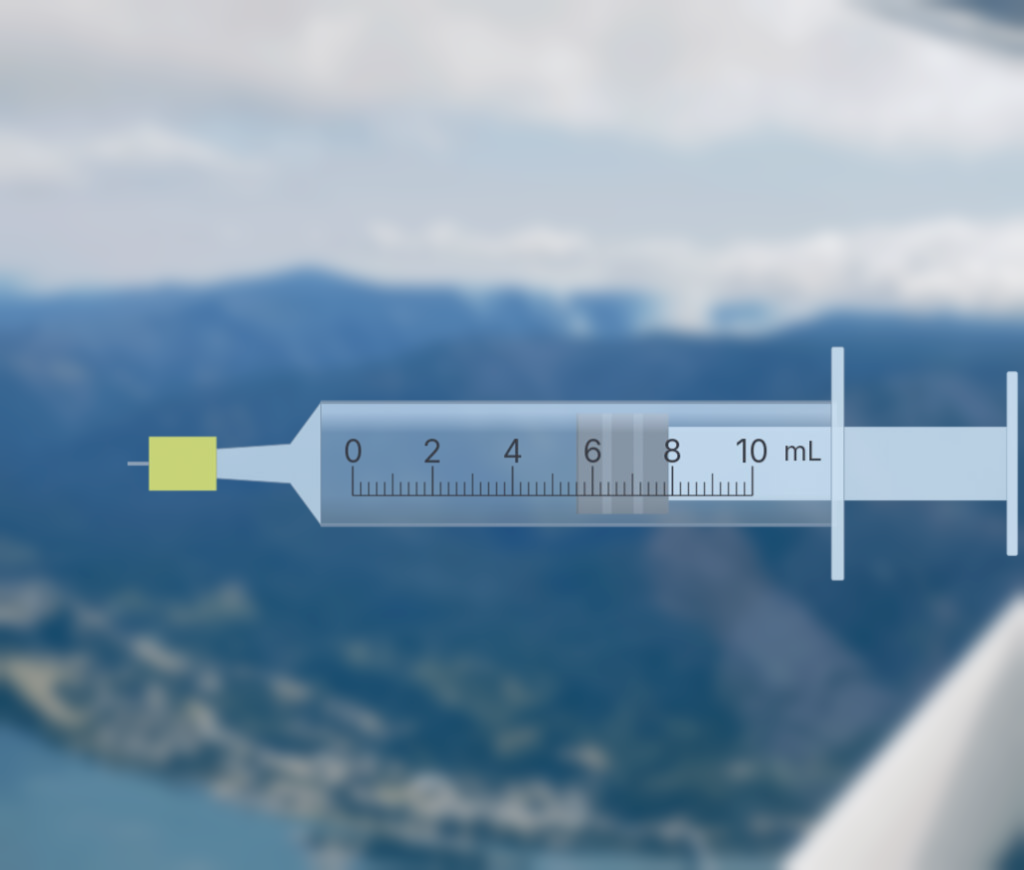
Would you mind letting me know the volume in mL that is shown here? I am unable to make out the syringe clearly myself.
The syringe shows 5.6 mL
